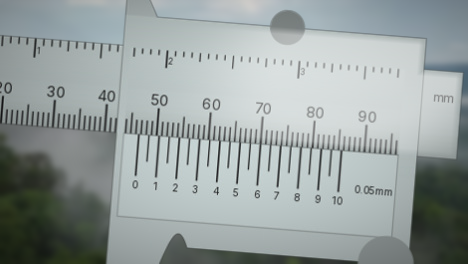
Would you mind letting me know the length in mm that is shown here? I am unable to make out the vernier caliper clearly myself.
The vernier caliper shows 46.6 mm
